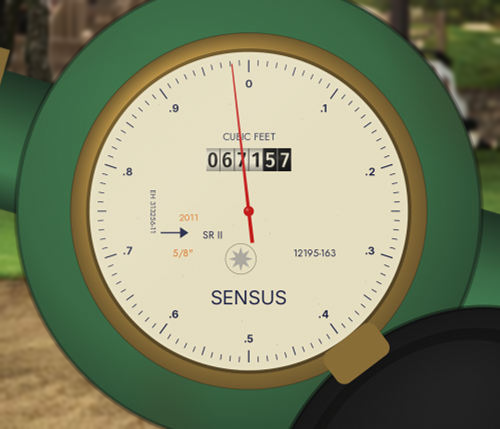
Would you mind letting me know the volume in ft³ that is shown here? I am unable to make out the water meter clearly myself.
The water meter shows 67156.98 ft³
